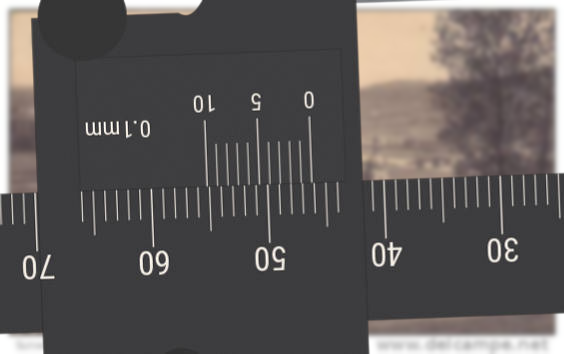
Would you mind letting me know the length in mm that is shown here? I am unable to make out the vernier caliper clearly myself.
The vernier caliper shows 46.2 mm
